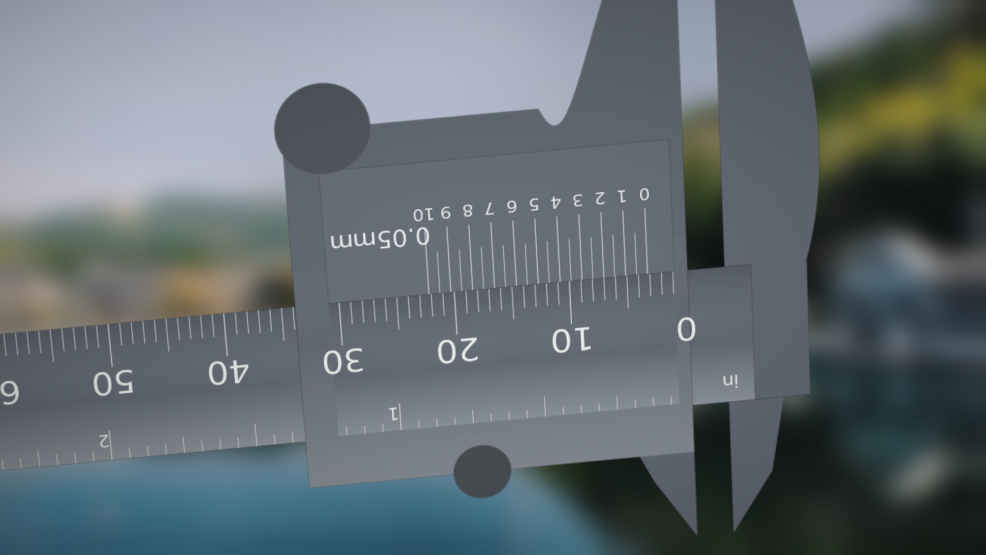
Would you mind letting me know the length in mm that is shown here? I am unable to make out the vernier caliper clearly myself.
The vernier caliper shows 3.2 mm
